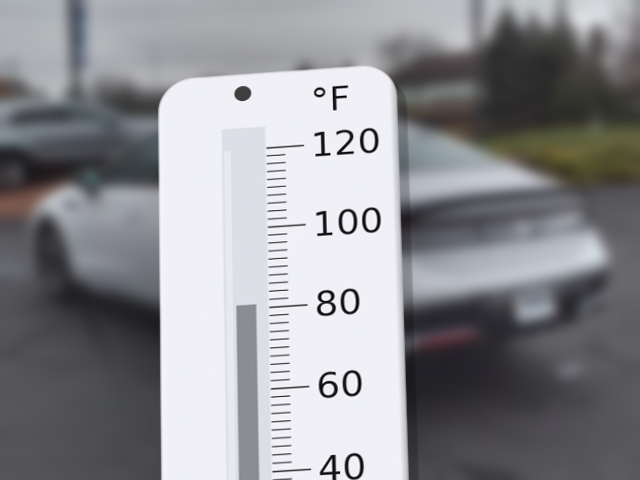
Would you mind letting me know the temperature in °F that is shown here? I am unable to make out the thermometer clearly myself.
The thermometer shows 81 °F
